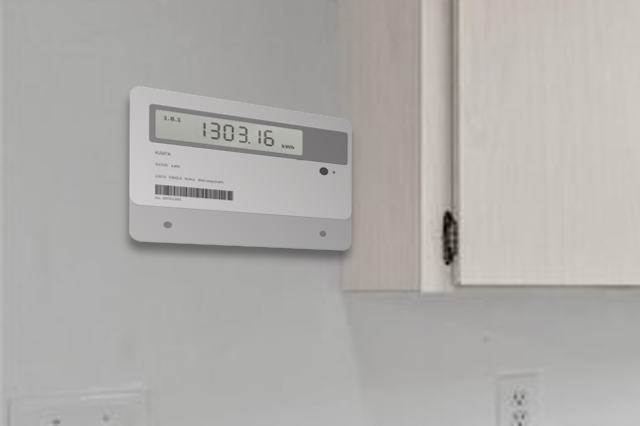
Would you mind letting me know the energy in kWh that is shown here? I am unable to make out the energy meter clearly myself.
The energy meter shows 1303.16 kWh
